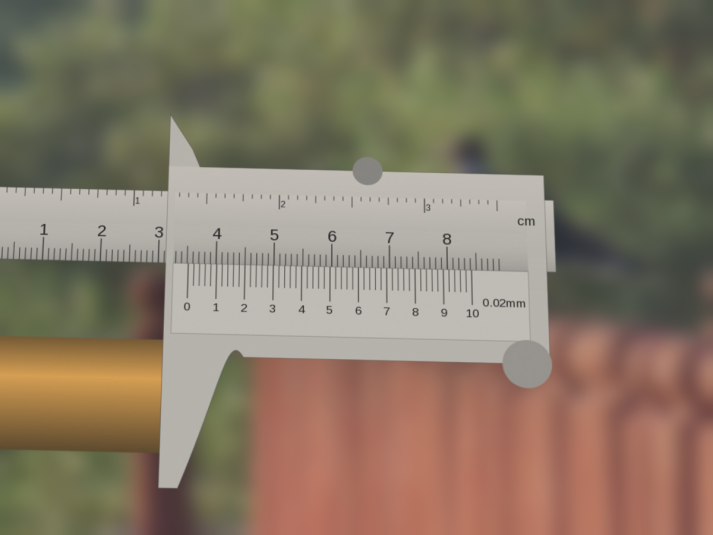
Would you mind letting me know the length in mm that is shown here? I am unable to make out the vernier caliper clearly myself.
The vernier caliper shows 35.2 mm
